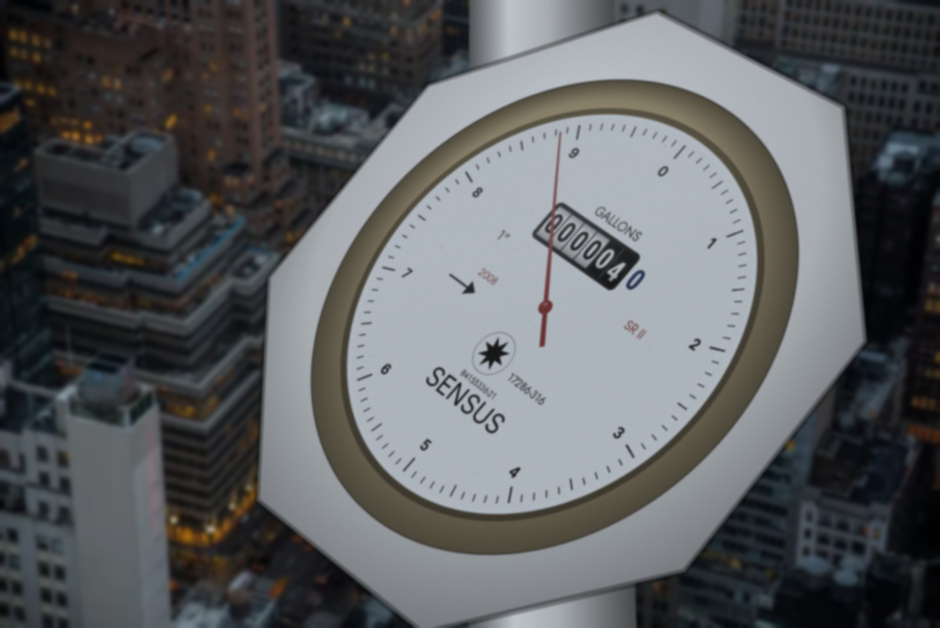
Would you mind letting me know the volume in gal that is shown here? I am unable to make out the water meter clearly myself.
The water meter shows 38.8 gal
